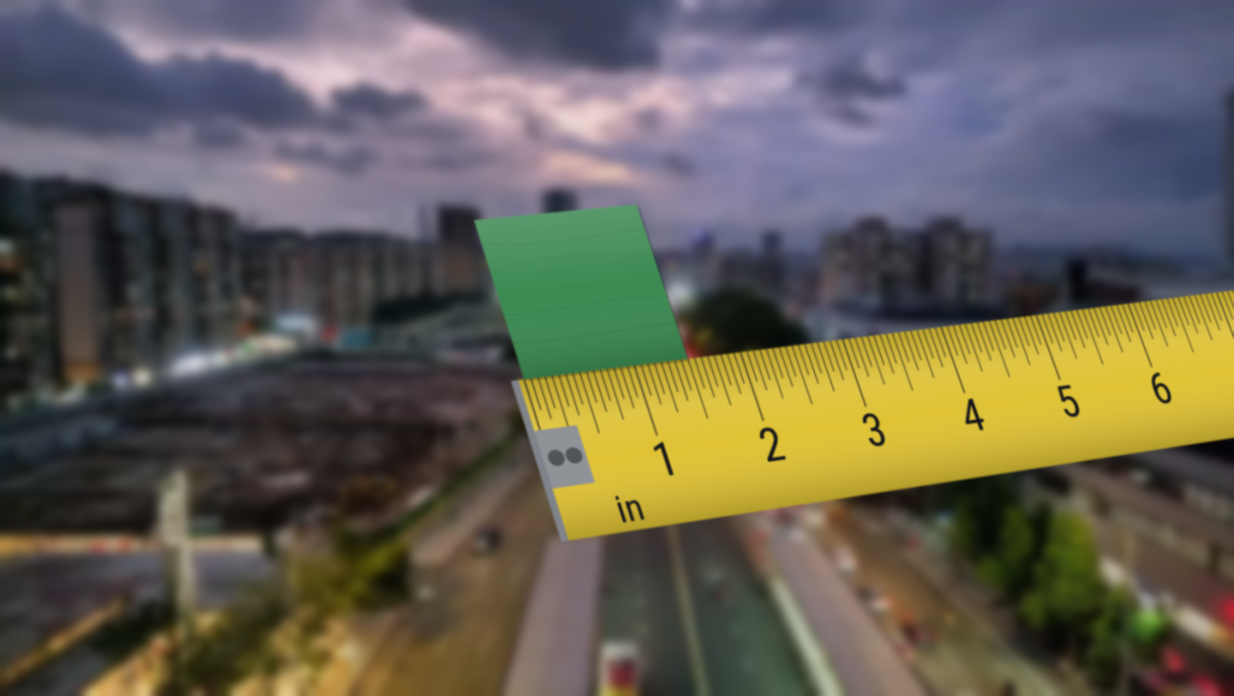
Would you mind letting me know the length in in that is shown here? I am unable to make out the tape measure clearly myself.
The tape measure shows 1.5 in
